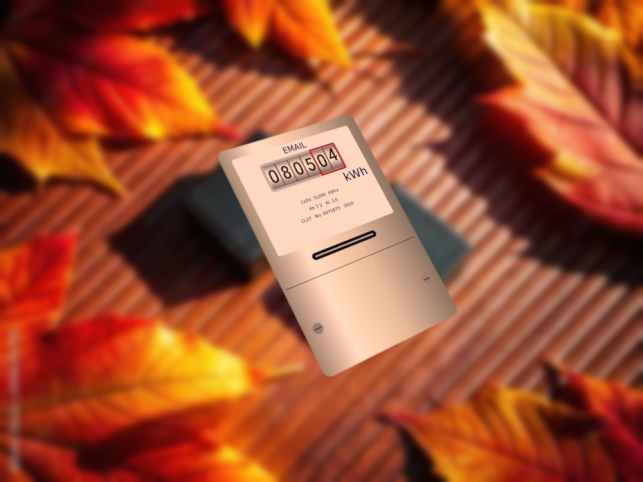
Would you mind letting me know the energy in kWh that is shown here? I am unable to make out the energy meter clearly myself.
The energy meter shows 805.04 kWh
